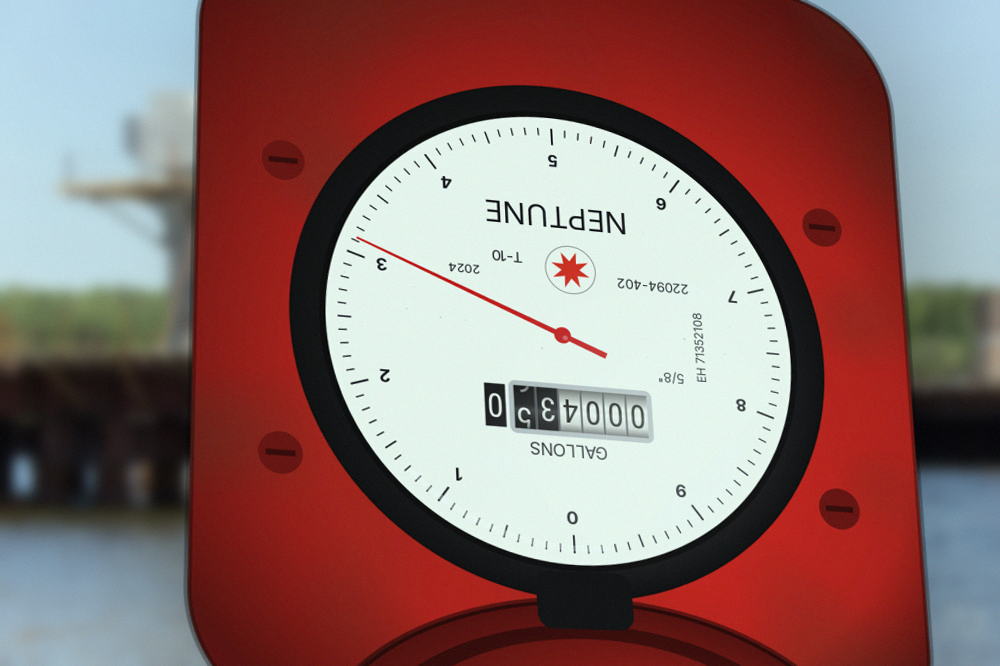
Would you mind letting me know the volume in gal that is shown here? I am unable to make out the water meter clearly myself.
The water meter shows 4353.1 gal
